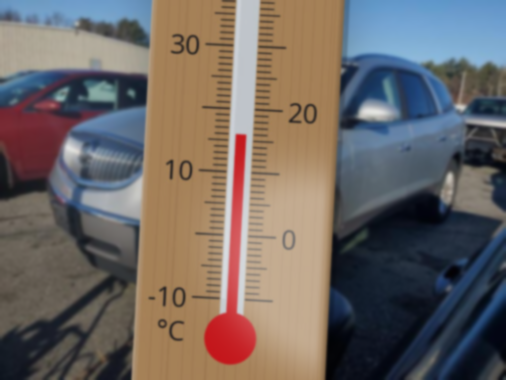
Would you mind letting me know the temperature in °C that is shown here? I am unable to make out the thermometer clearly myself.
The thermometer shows 16 °C
